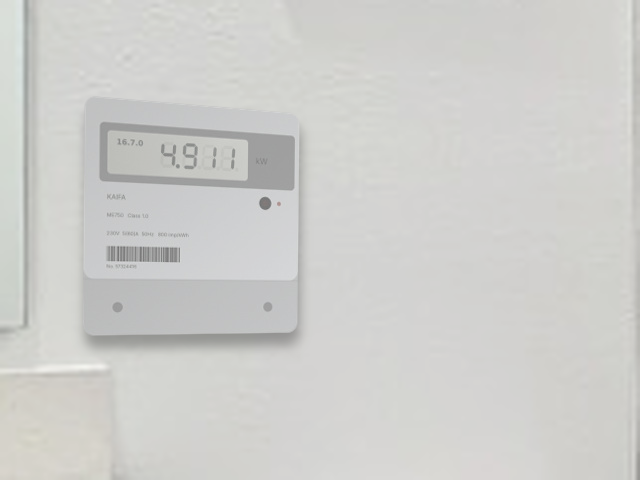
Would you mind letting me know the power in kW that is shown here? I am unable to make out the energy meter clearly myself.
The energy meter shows 4.911 kW
